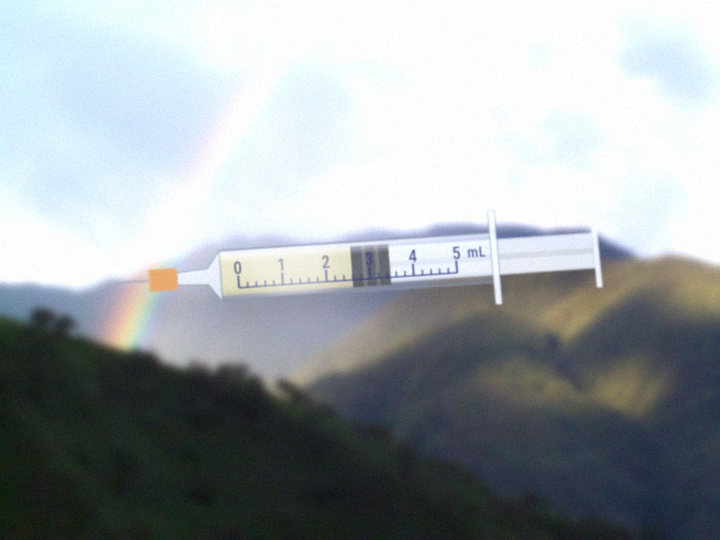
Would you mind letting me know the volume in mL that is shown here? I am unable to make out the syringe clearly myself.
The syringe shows 2.6 mL
